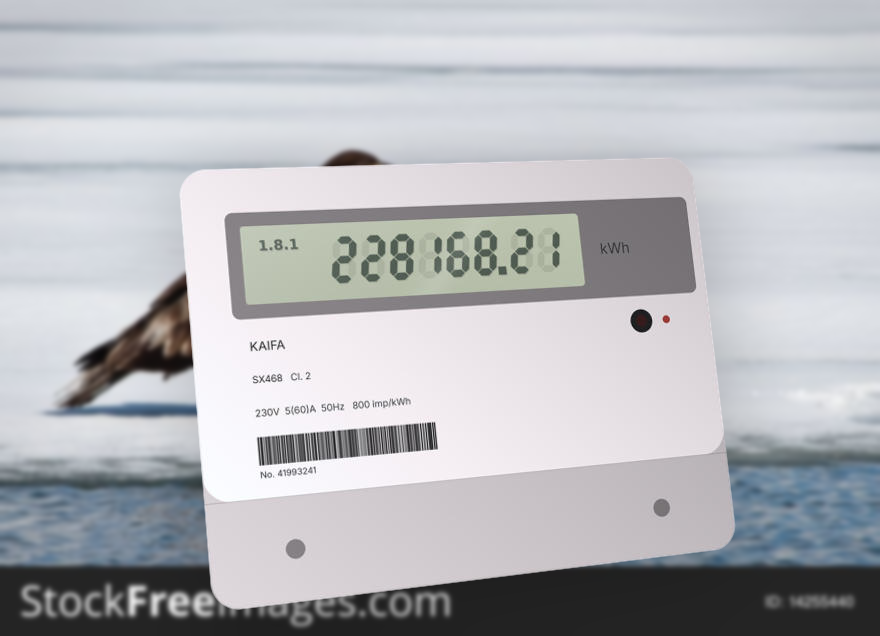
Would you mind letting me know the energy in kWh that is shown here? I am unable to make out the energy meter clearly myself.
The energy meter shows 228168.21 kWh
